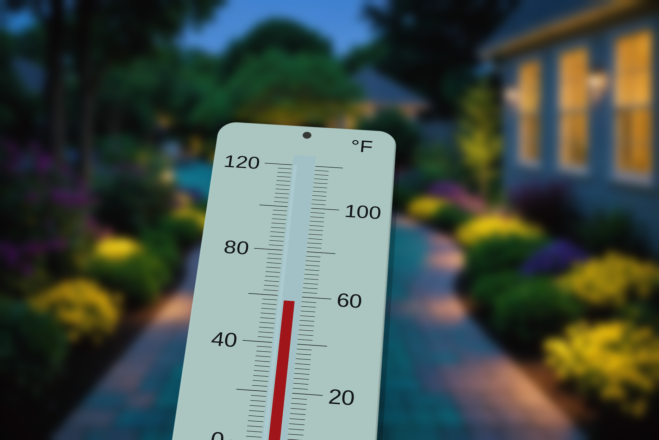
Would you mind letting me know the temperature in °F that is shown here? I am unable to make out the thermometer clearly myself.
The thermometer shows 58 °F
